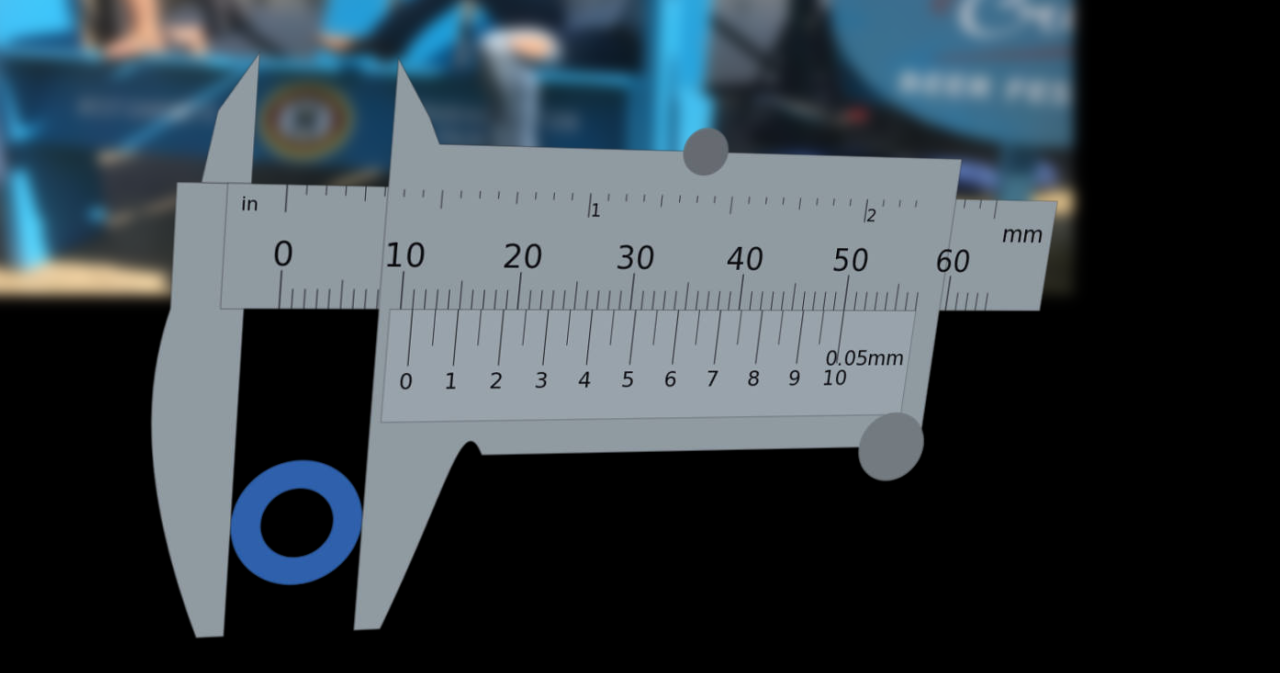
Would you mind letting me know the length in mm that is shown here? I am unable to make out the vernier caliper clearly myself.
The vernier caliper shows 11.0 mm
